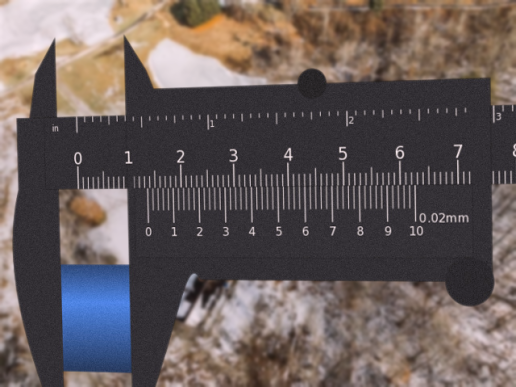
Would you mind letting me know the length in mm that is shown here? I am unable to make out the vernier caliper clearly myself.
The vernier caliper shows 13.6 mm
